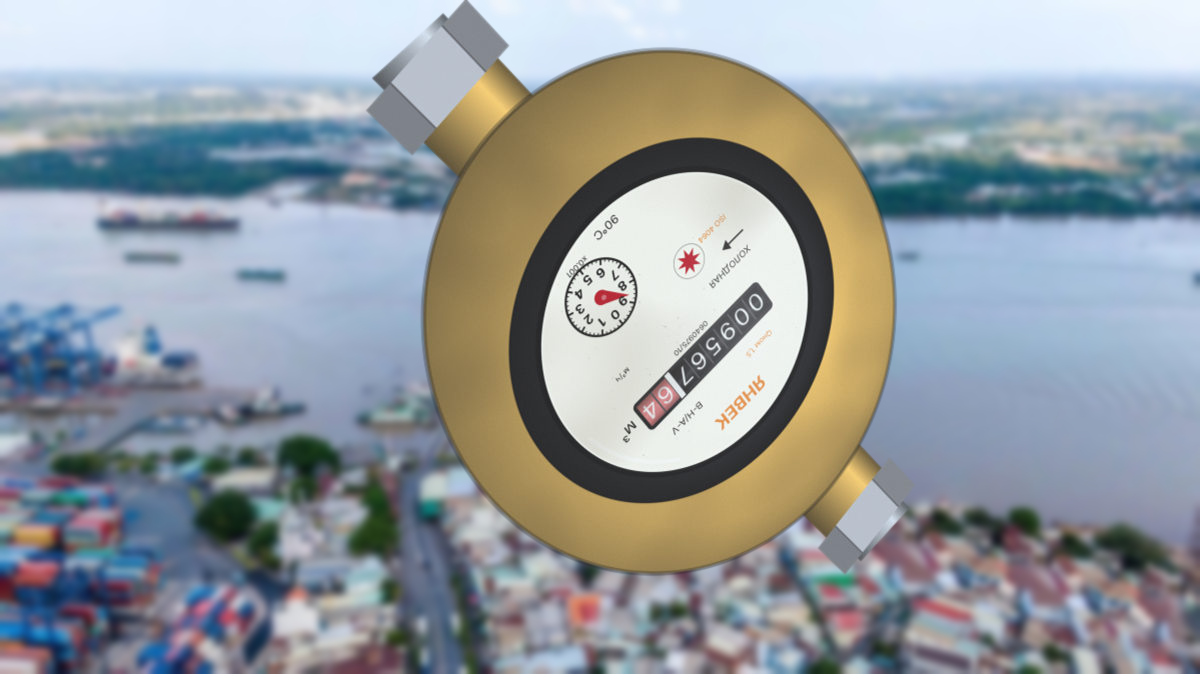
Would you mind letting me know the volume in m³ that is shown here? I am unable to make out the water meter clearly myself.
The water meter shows 9567.648 m³
